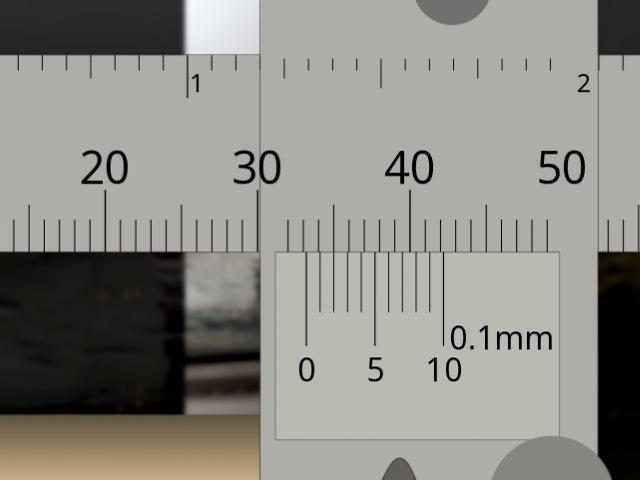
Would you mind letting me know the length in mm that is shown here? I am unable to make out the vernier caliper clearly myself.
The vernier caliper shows 33.2 mm
